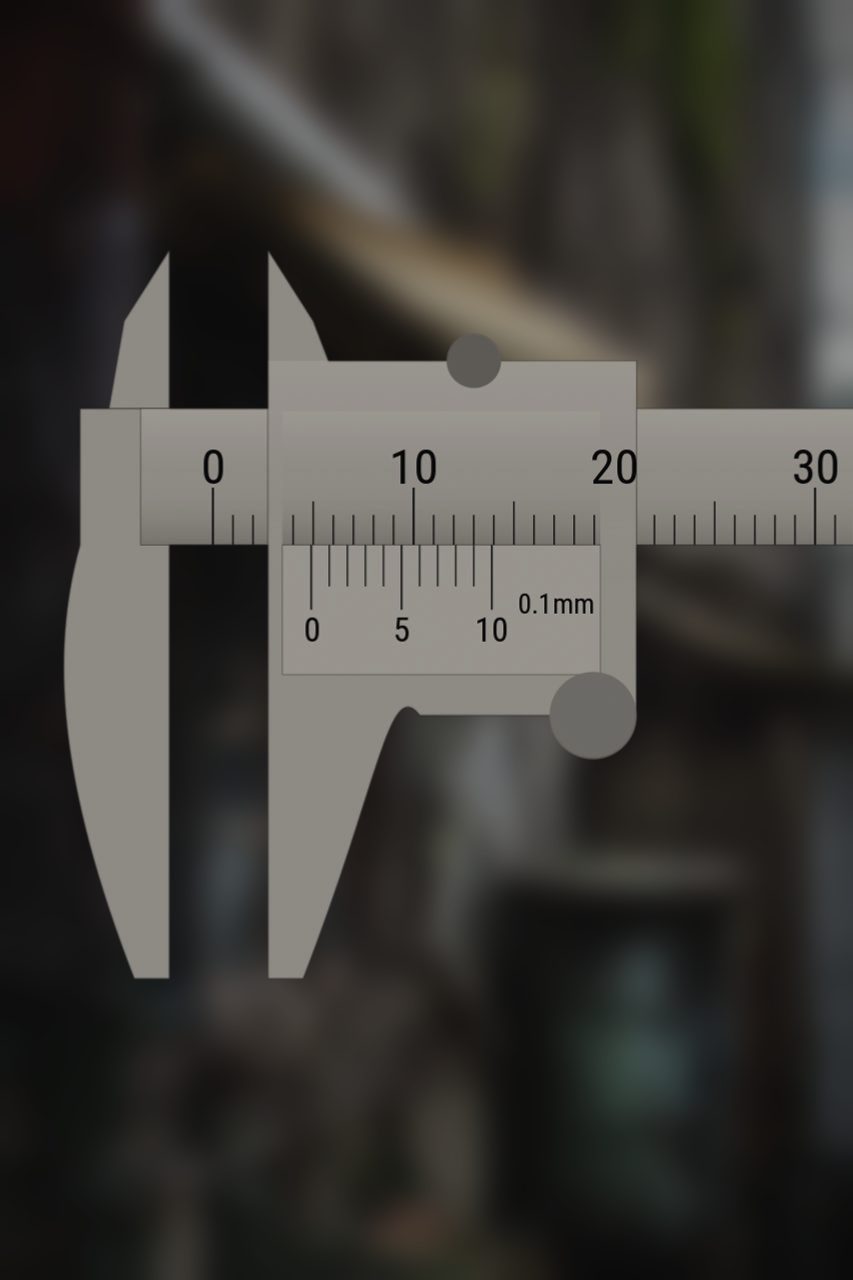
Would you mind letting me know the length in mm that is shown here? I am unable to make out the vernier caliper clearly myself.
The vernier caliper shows 4.9 mm
